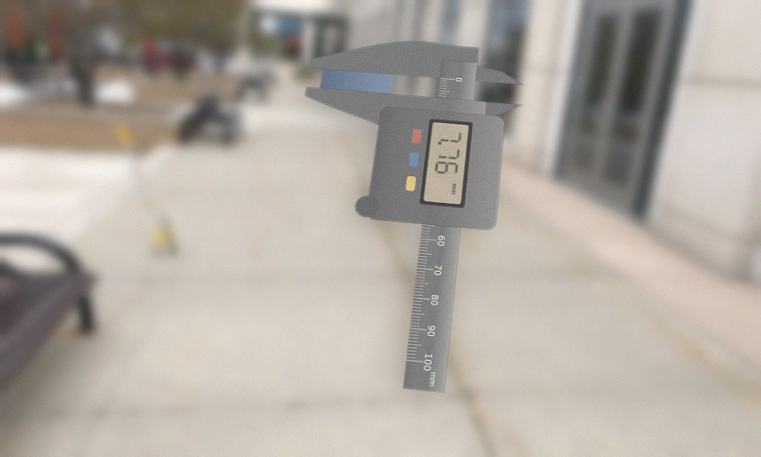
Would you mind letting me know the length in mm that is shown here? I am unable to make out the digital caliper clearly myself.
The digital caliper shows 7.76 mm
